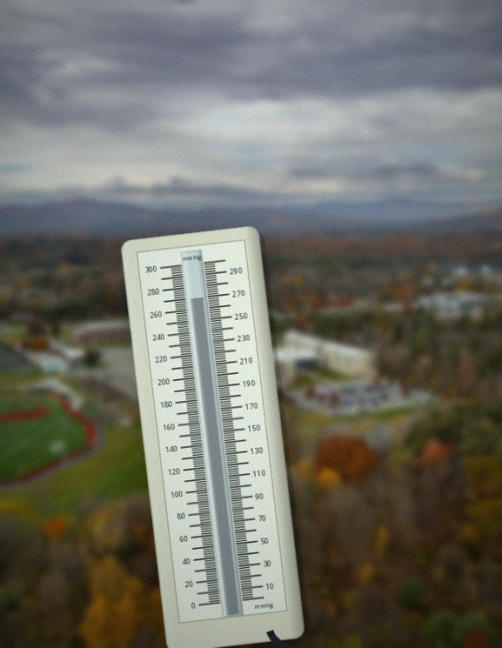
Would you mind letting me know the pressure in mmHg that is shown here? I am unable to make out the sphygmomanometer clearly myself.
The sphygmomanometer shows 270 mmHg
